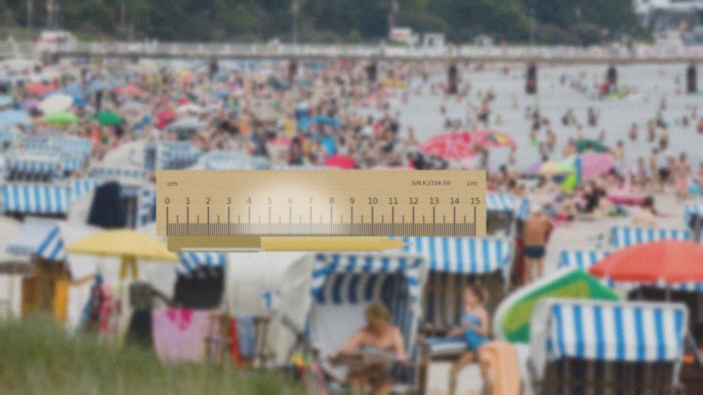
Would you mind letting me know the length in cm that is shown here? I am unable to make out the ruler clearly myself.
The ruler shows 12 cm
